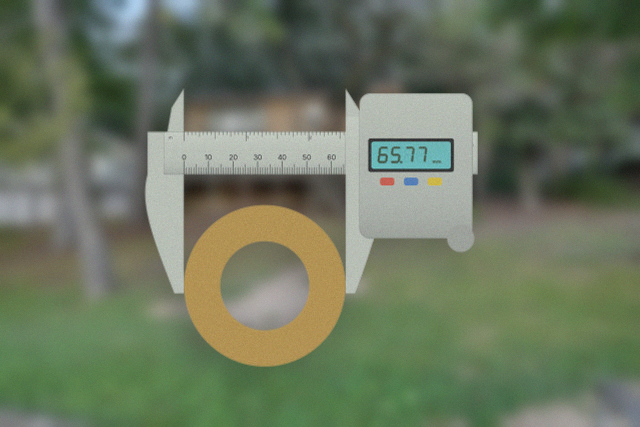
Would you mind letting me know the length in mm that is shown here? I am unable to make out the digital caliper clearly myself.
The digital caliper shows 65.77 mm
